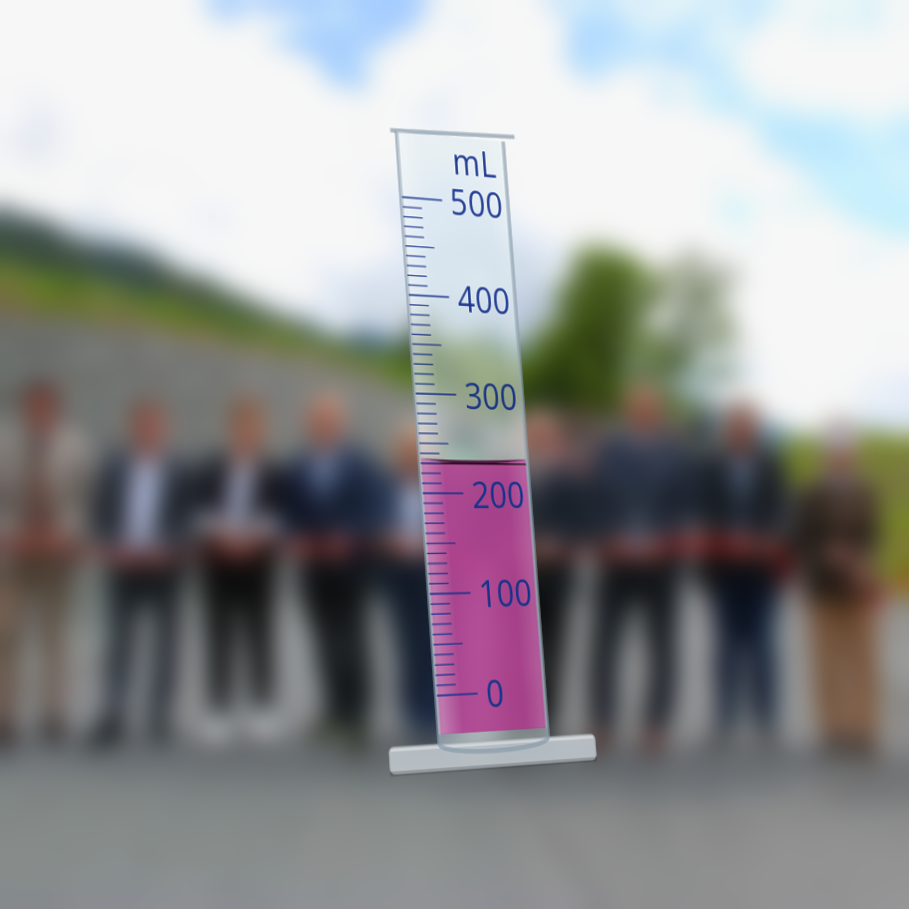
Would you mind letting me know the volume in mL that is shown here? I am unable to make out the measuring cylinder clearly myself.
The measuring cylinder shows 230 mL
